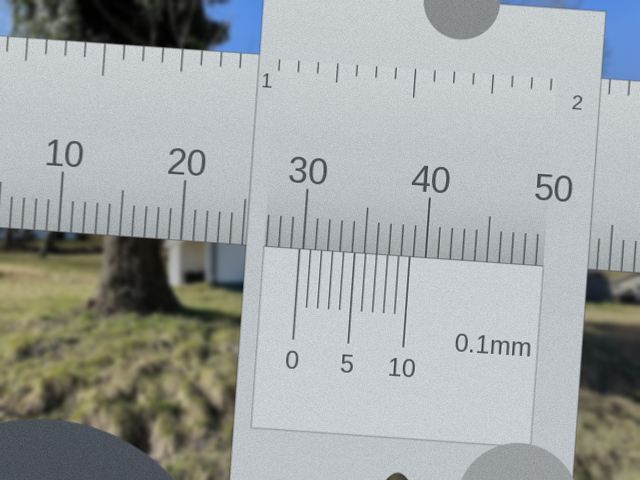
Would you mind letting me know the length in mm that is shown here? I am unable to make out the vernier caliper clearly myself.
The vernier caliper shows 29.7 mm
